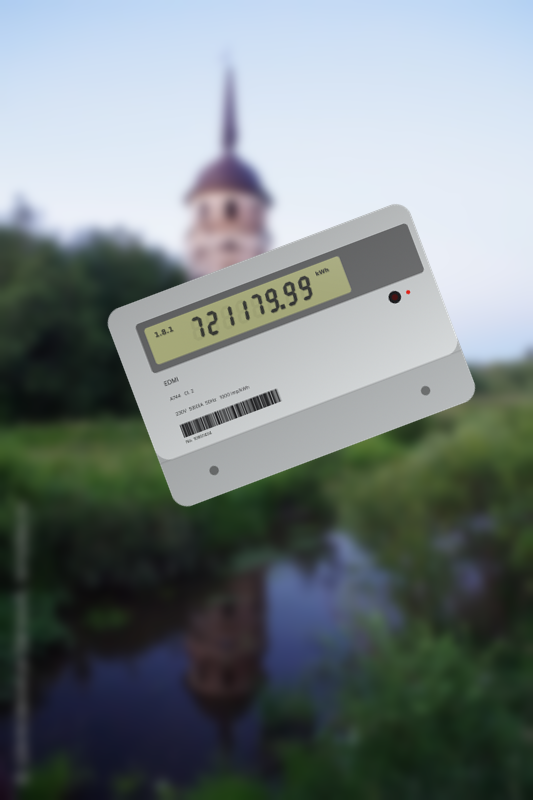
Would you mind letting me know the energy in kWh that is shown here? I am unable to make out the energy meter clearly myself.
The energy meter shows 721179.99 kWh
